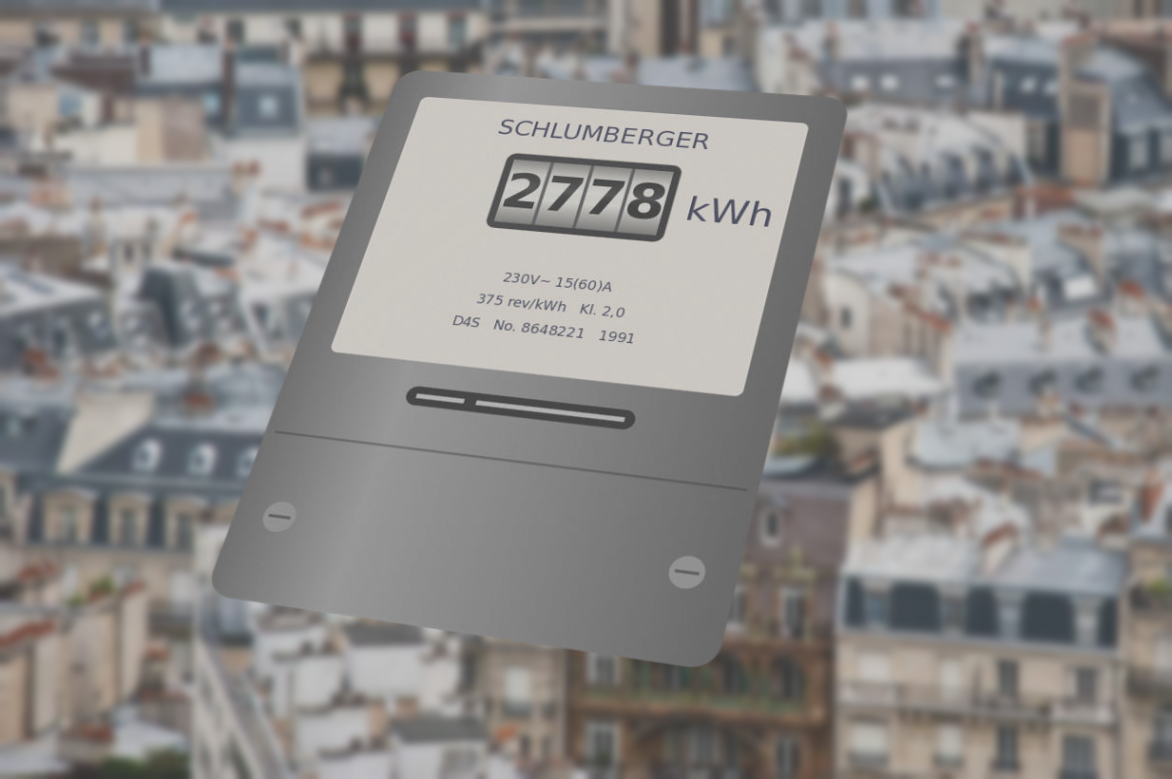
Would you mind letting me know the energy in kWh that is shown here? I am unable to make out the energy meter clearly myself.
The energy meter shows 2778 kWh
